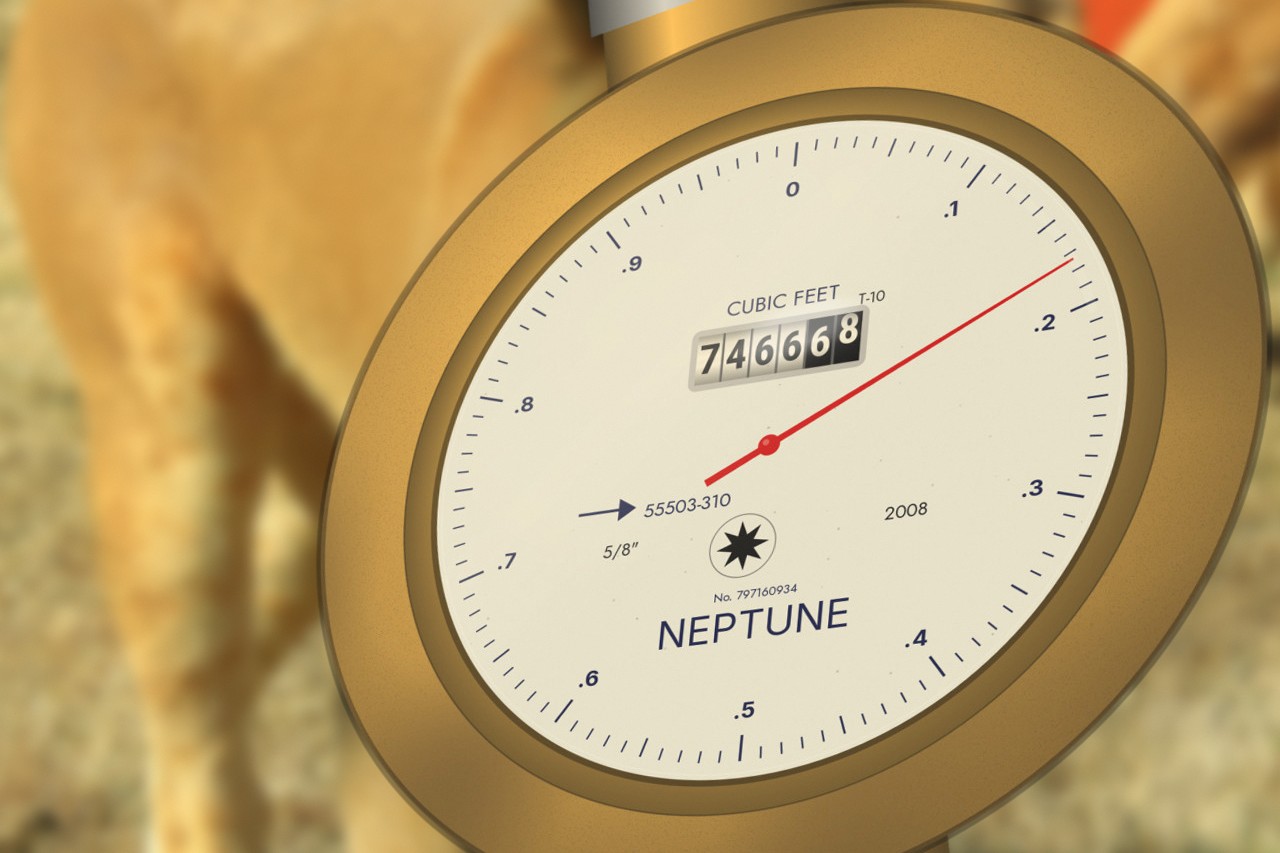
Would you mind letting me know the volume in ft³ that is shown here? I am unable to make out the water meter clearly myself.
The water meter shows 746668.17 ft³
